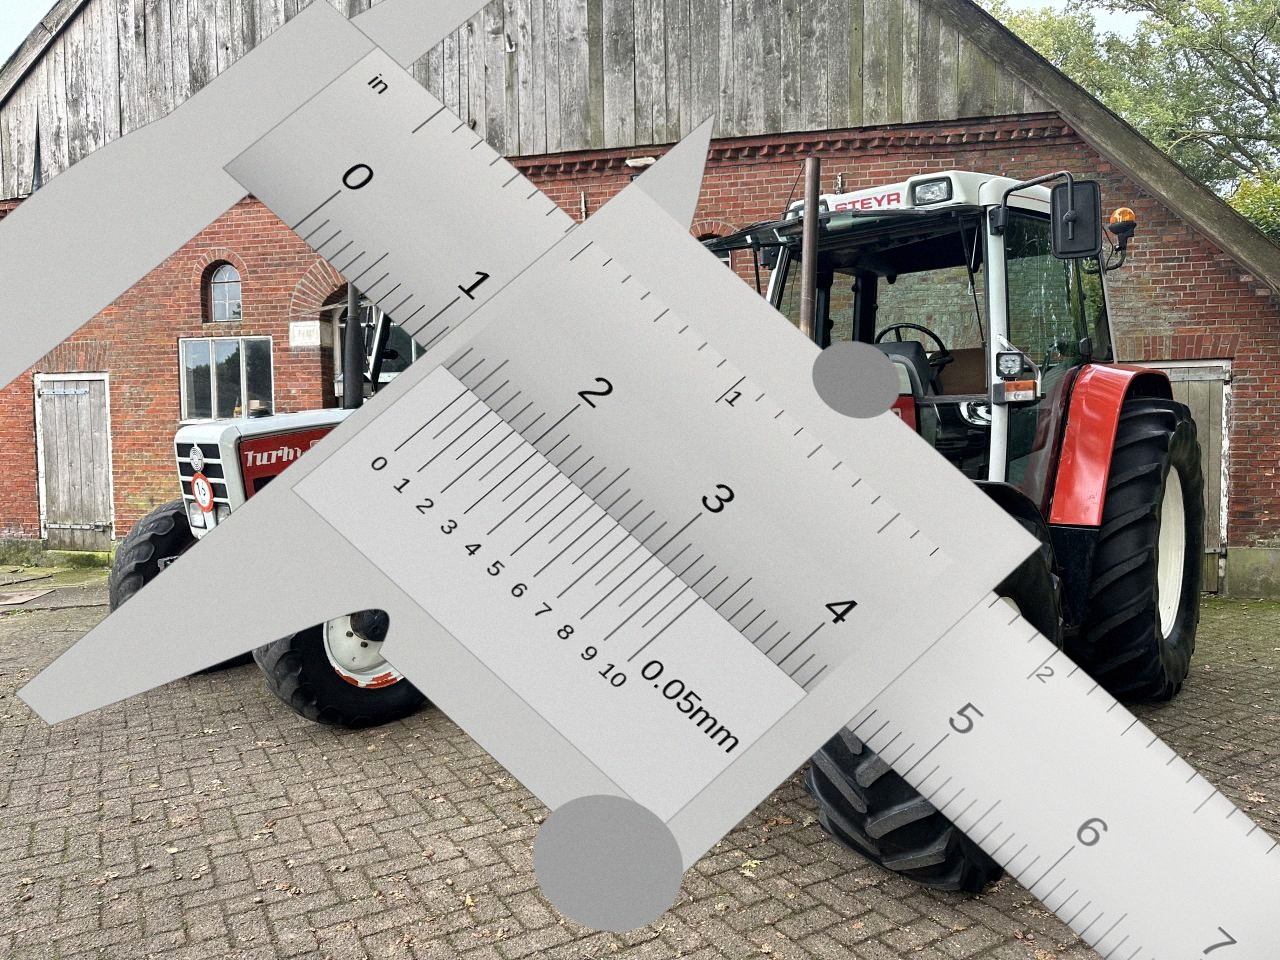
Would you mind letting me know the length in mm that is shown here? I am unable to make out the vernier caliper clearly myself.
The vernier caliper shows 14.8 mm
